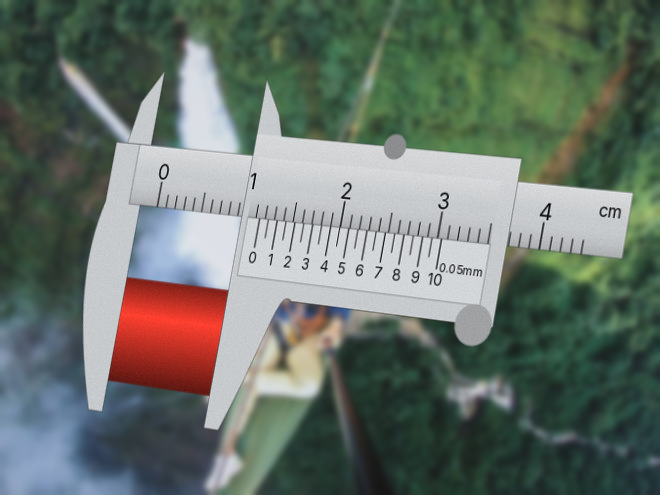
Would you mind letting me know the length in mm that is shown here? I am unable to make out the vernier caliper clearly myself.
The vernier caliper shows 11.4 mm
